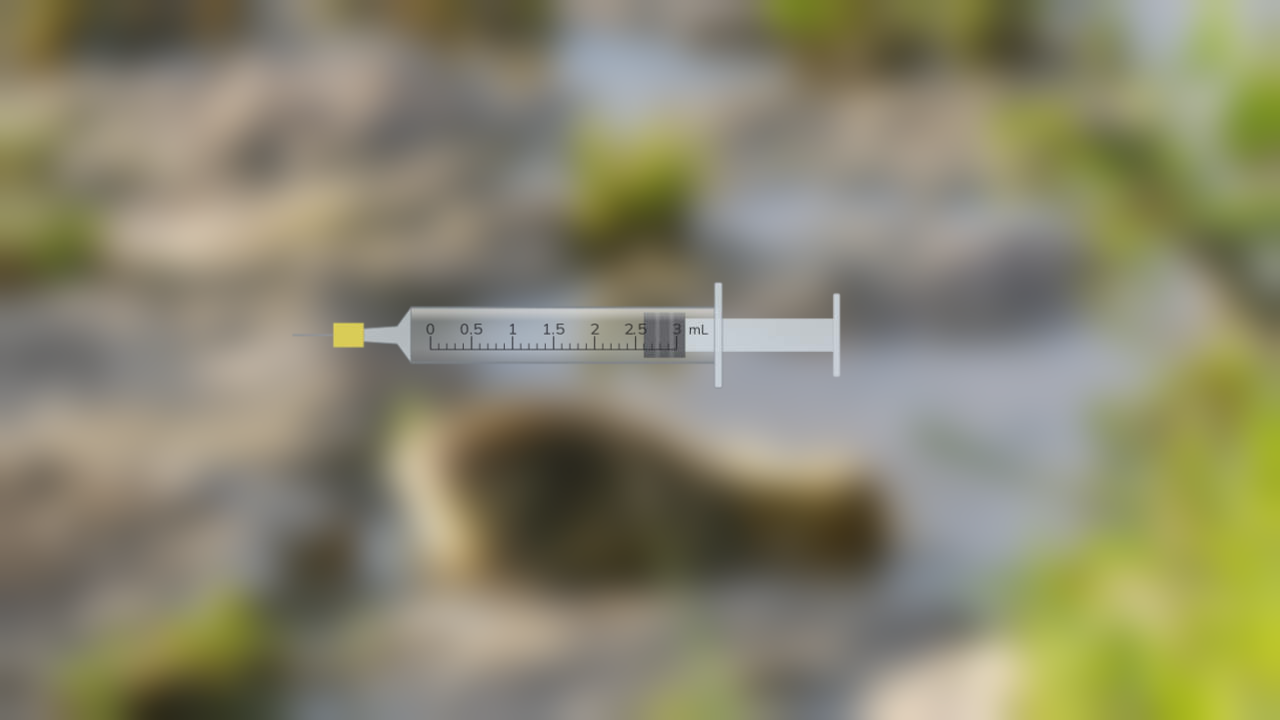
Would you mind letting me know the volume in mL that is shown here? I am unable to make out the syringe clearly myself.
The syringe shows 2.6 mL
